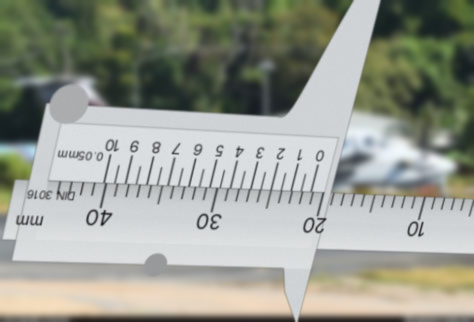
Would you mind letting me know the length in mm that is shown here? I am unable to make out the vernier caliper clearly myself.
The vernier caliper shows 21.2 mm
